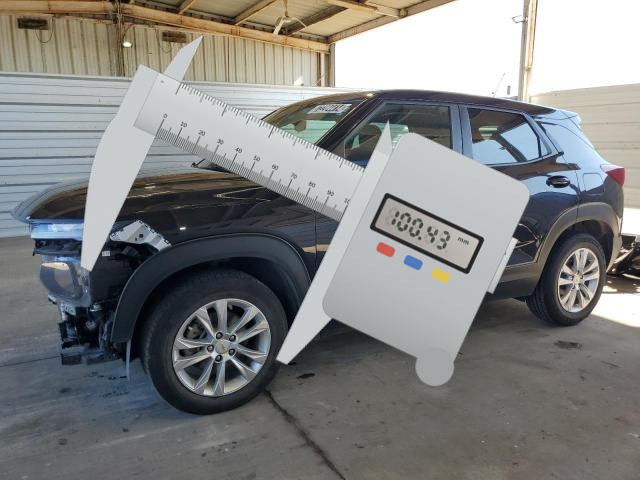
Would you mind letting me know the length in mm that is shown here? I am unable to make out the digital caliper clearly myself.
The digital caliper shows 100.43 mm
